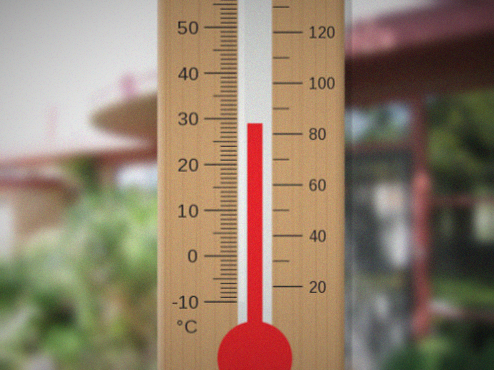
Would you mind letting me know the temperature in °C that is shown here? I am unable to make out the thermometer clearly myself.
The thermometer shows 29 °C
